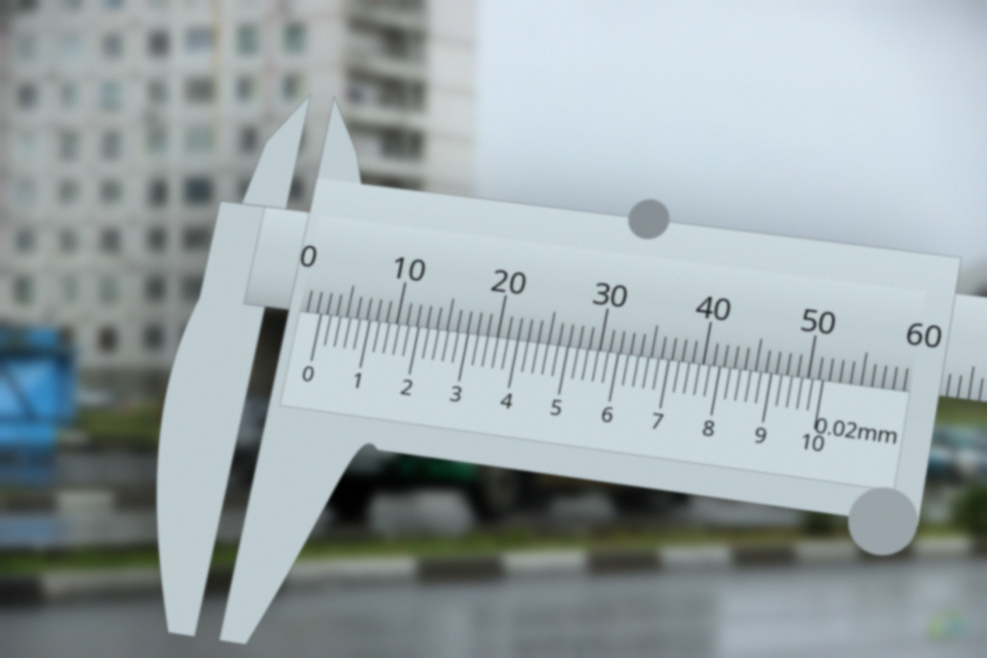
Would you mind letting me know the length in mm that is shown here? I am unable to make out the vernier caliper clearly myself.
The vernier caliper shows 2.4 mm
